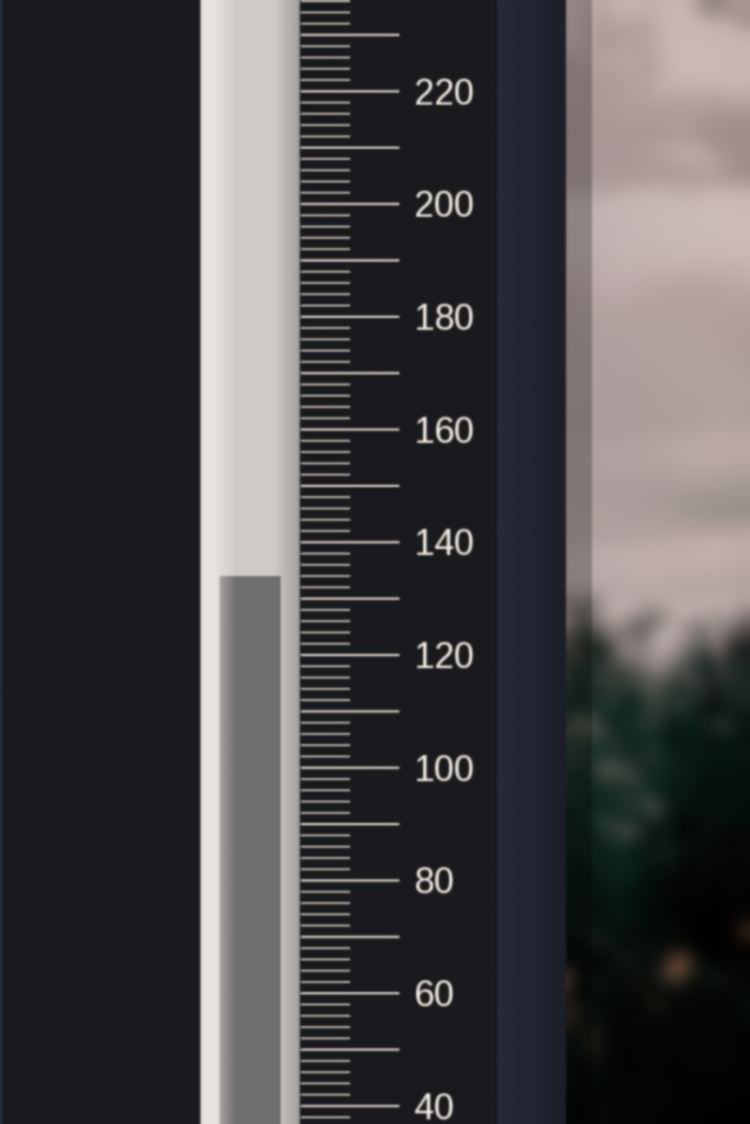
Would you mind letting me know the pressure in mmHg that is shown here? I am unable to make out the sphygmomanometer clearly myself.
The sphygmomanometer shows 134 mmHg
